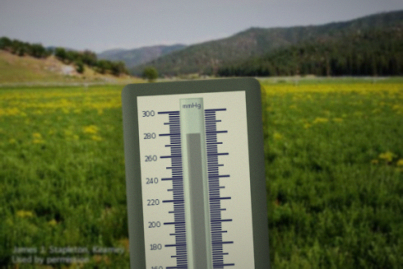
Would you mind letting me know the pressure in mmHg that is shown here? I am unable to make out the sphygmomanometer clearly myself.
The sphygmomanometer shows 280 mmHg
